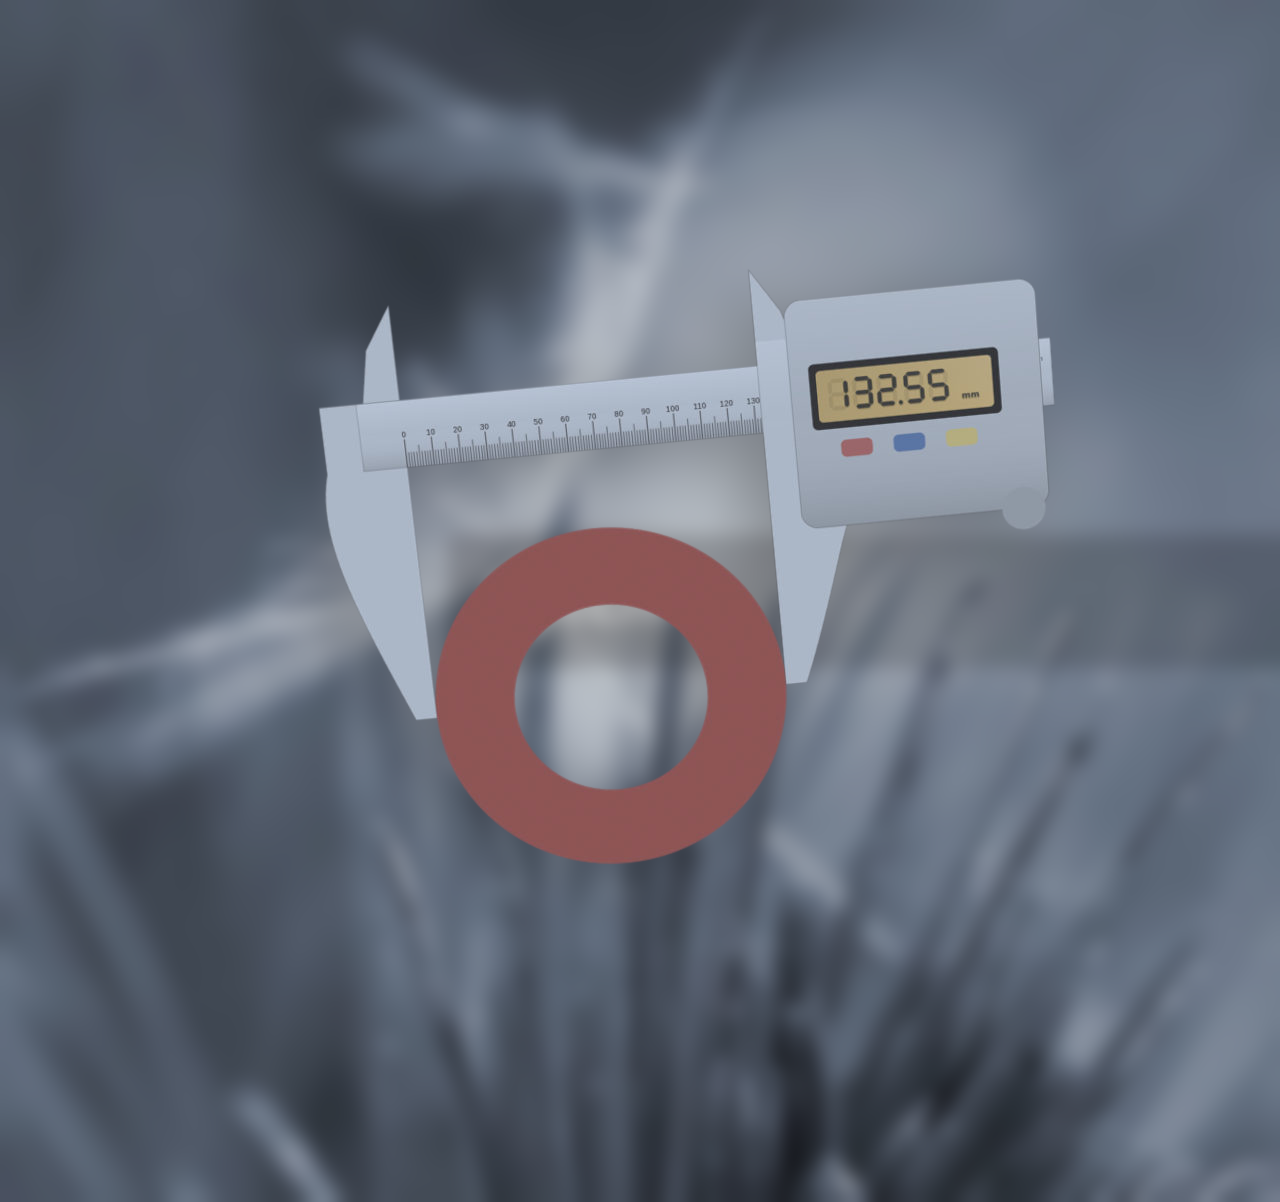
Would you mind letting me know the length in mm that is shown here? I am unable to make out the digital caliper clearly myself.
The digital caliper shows 132.55 mm
